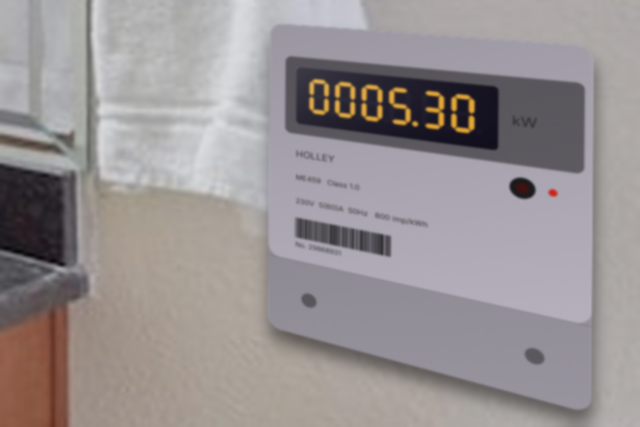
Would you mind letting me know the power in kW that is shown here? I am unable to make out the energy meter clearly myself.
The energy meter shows 5.30 kW
